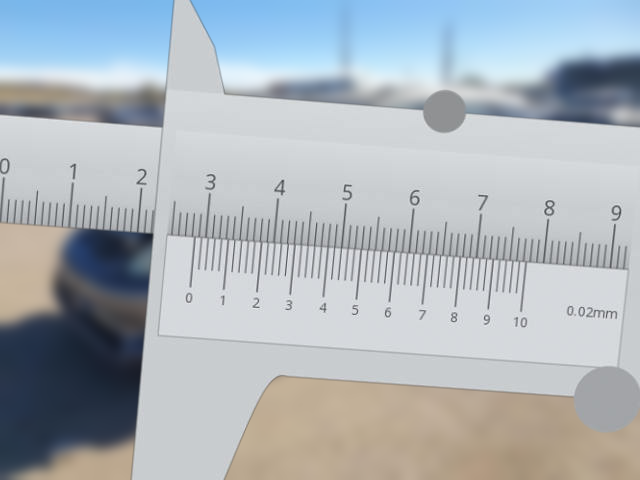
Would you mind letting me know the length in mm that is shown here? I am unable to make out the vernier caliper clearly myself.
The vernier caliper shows 28.4 mm
